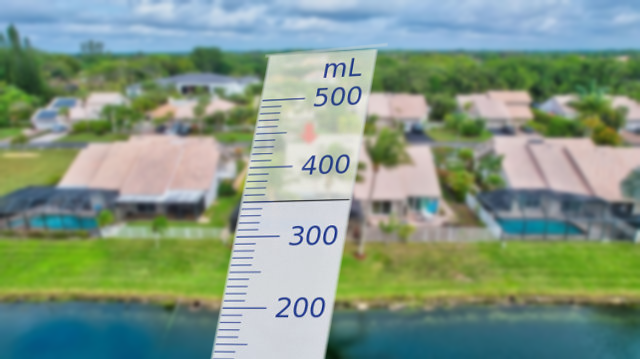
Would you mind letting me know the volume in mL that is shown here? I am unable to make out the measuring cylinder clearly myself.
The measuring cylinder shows 350 mL
